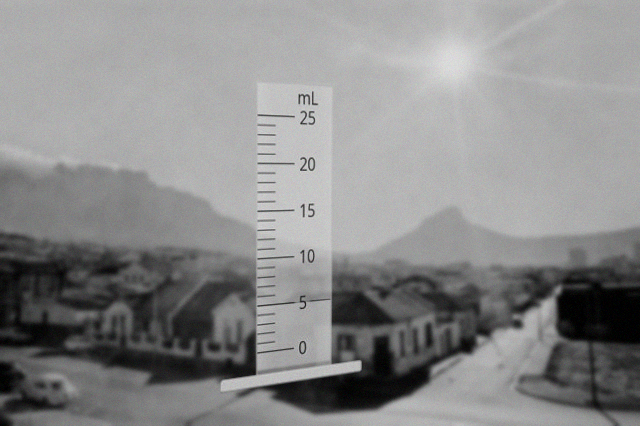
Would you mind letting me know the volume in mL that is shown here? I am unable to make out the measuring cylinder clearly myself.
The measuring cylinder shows 5 mL
